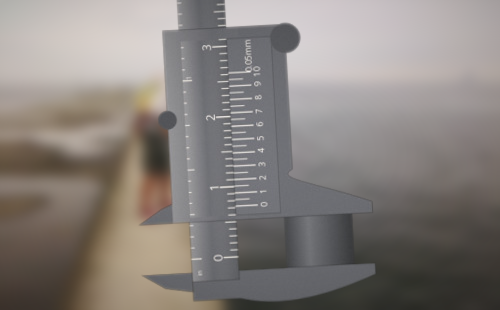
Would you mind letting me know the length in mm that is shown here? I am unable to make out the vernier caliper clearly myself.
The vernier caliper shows 7.2 mm
